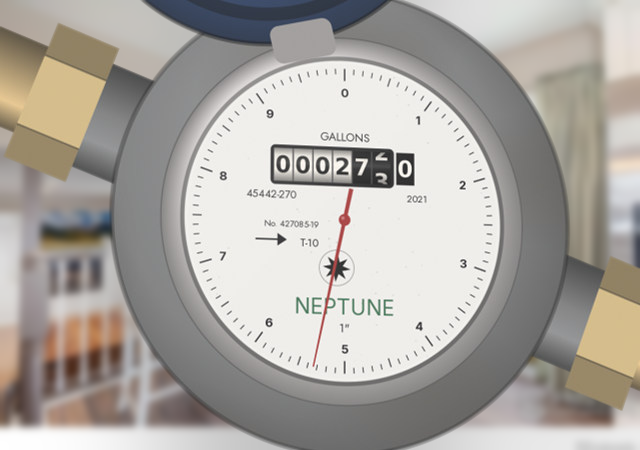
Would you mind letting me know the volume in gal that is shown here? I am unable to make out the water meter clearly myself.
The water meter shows 2725.3 gal
